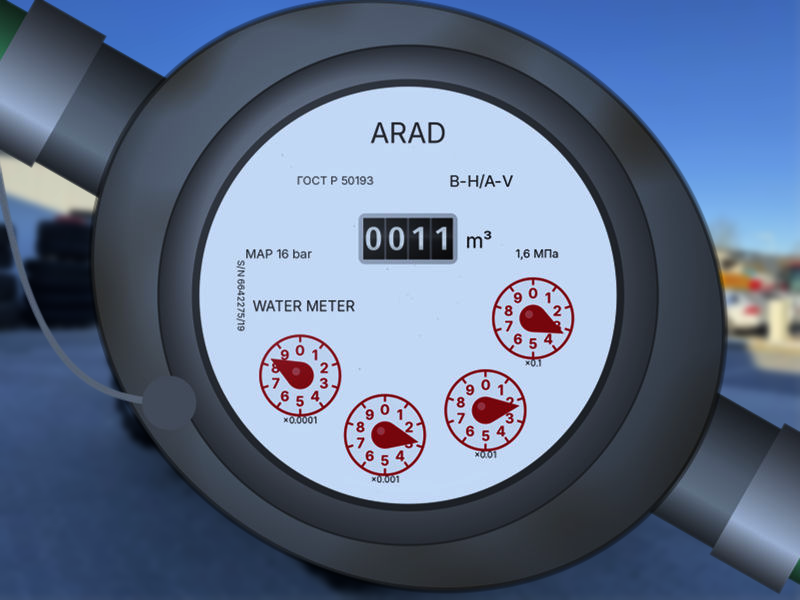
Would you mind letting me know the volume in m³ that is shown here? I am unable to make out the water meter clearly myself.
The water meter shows 11.3228 m³
